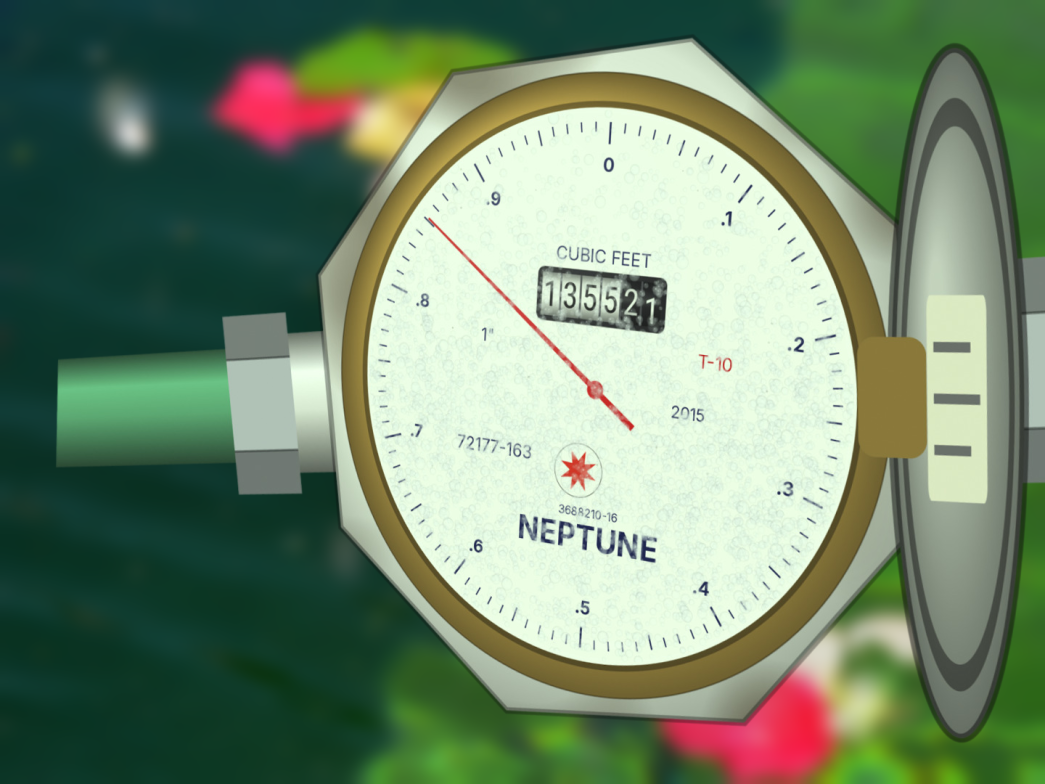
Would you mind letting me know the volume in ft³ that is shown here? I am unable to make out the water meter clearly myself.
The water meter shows 135520.85 ft³
